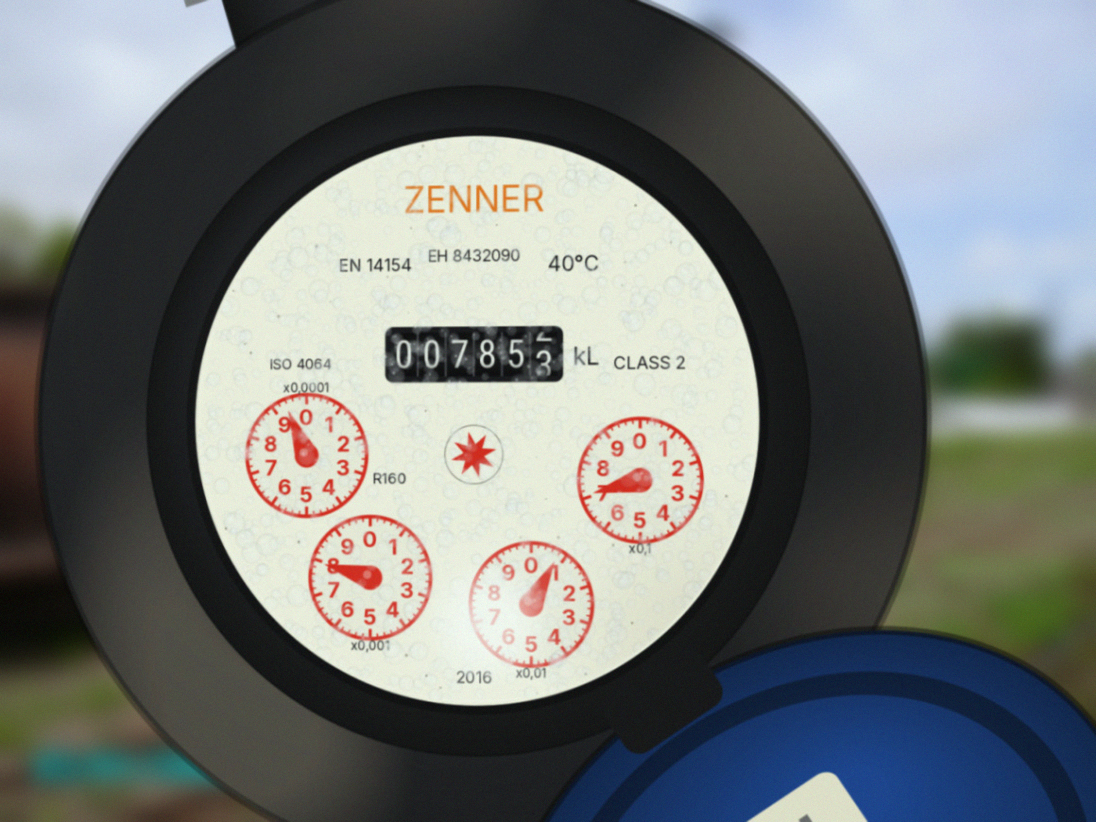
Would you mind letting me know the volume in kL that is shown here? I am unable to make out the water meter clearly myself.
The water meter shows 7852.7079 kL
